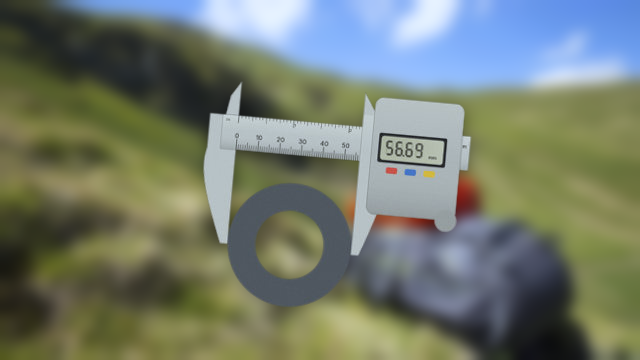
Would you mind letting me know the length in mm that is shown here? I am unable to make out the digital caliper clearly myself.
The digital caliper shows 56.69 mm
